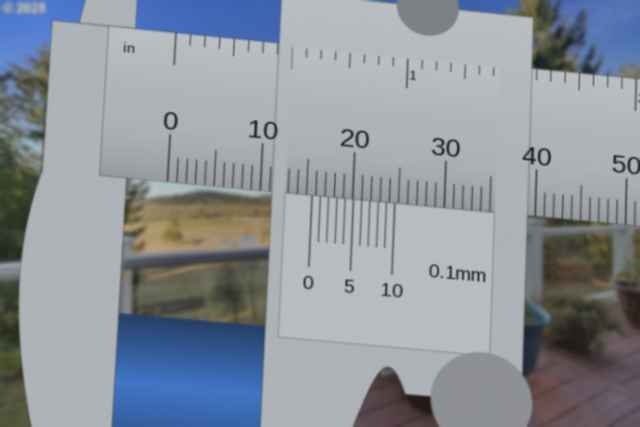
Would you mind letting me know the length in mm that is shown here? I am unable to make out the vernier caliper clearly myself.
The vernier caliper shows 15.6 mm
